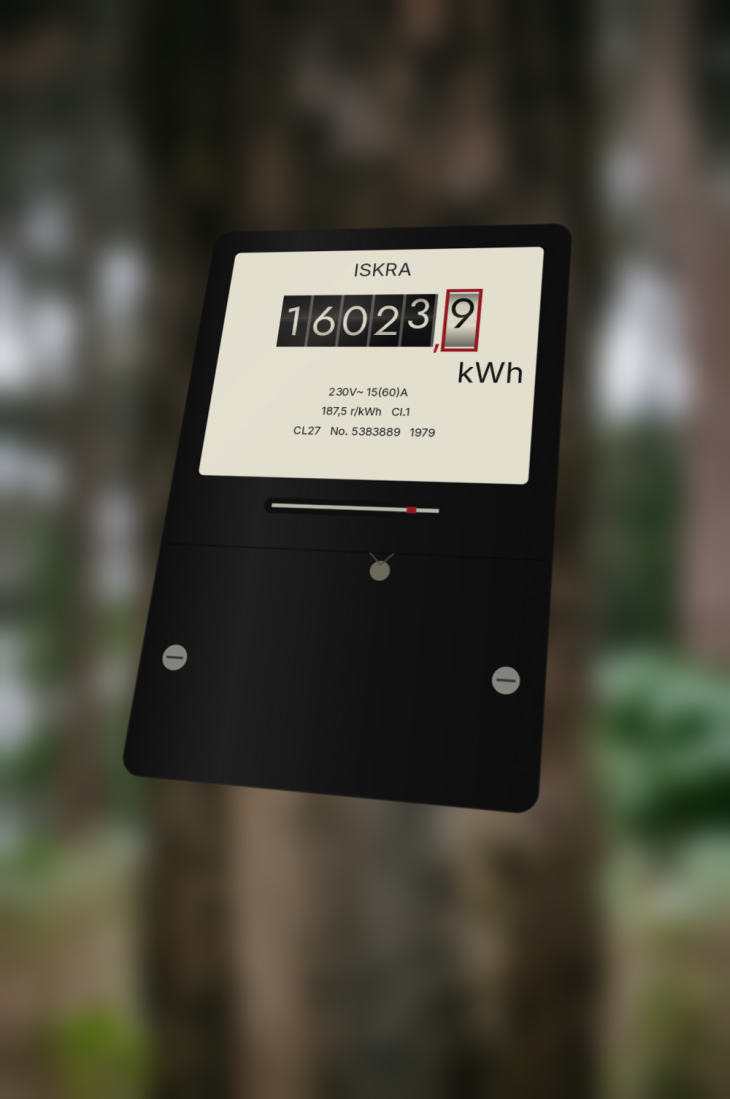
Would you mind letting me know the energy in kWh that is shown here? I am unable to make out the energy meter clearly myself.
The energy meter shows 16023.9 kWh
